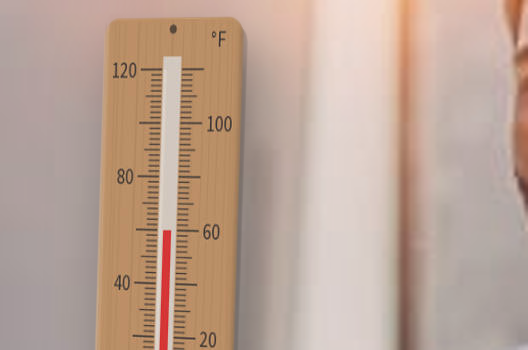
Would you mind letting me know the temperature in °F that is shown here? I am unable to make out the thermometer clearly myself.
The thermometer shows 60 °F
